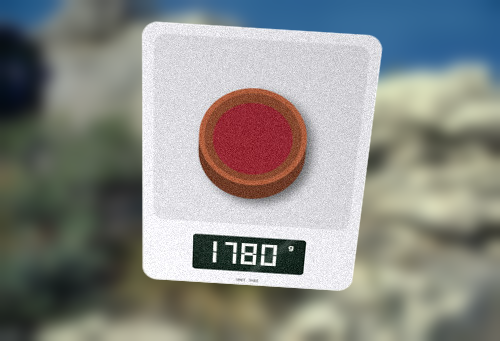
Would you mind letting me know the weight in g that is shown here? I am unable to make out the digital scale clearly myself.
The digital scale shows 1780 g
